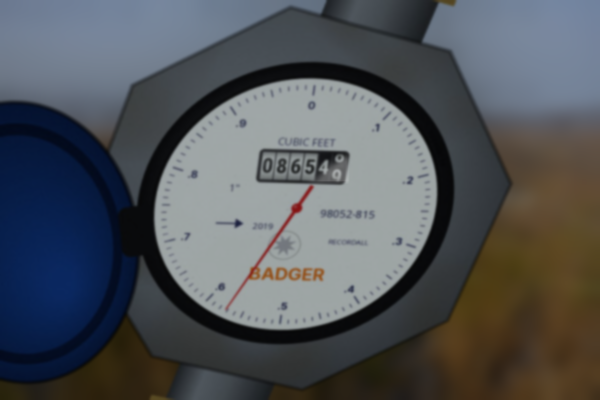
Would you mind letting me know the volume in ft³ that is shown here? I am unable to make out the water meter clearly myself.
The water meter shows 86548.57 ft³
